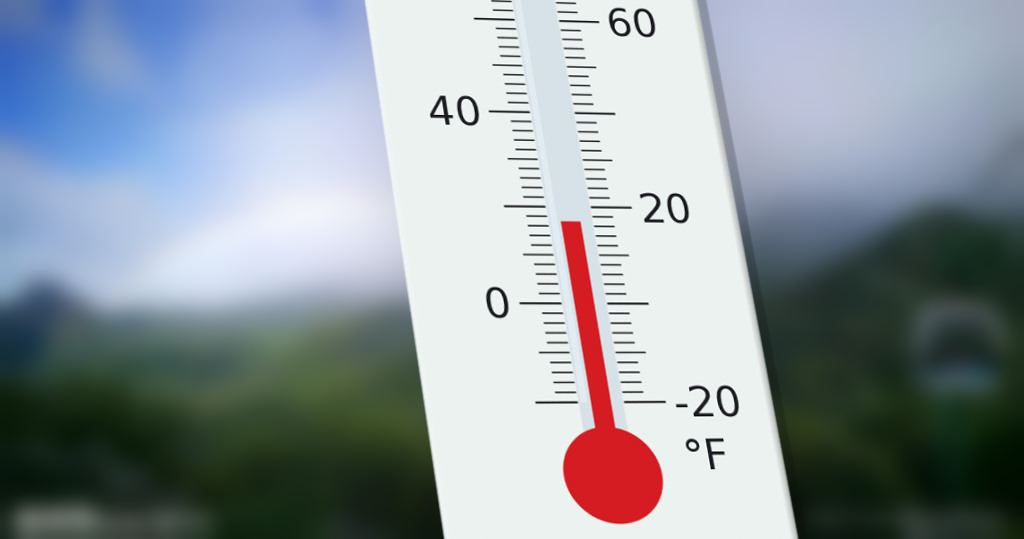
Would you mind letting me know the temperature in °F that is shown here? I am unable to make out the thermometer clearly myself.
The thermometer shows 17 °F
